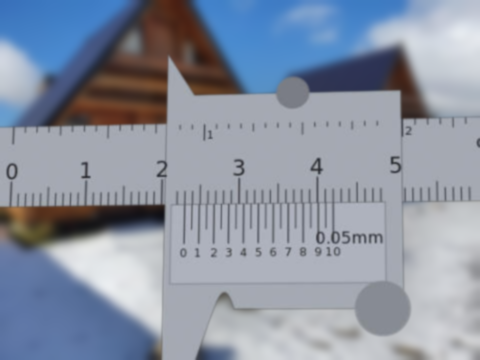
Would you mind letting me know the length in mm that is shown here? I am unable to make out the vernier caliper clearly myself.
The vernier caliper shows 23.0 mm
